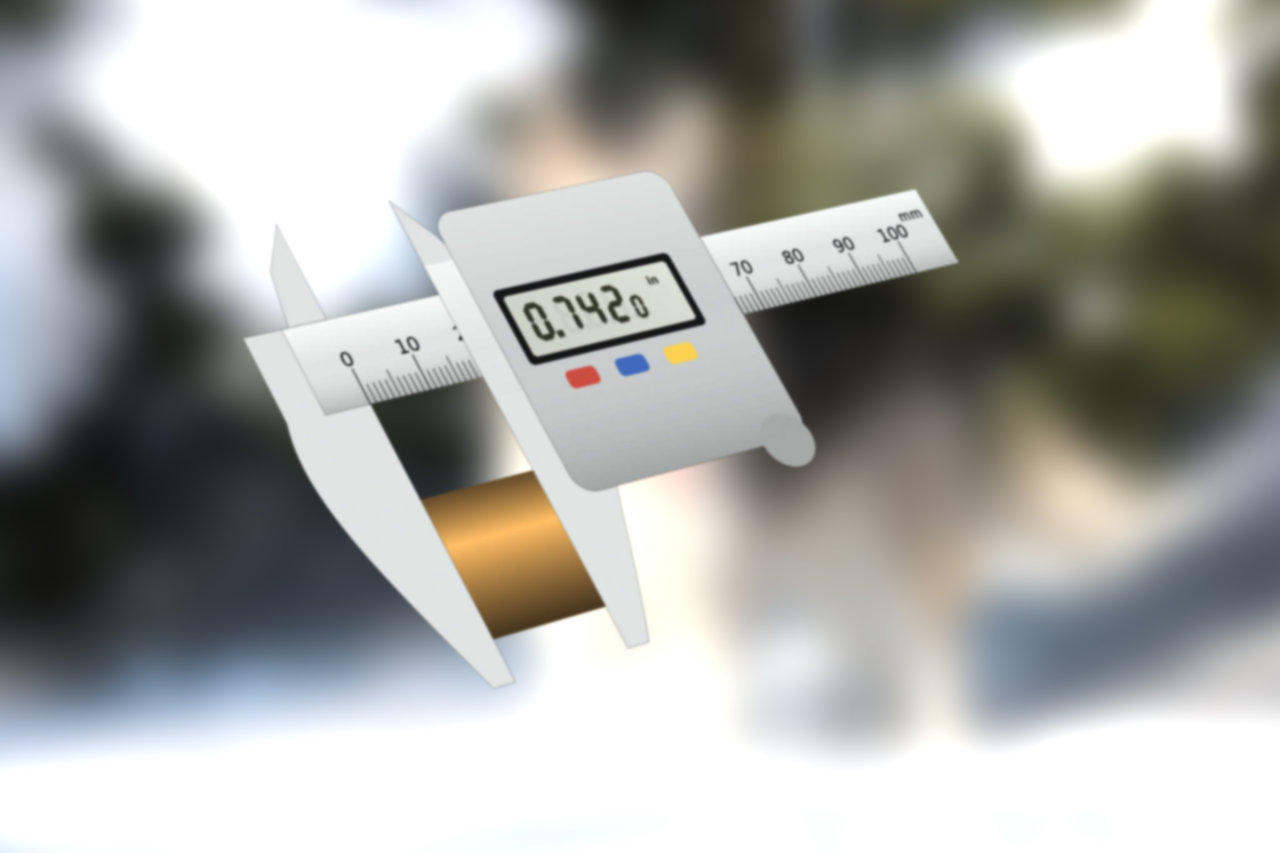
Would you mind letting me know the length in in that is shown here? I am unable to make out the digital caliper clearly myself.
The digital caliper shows 0.7420 in
